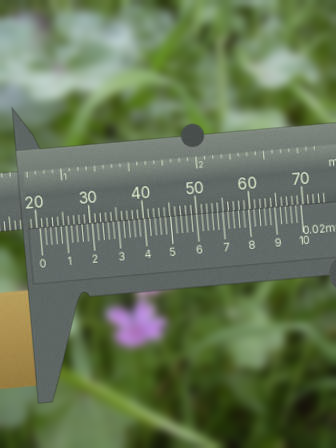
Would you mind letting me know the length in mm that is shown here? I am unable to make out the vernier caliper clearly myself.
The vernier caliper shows 20.6 mm
